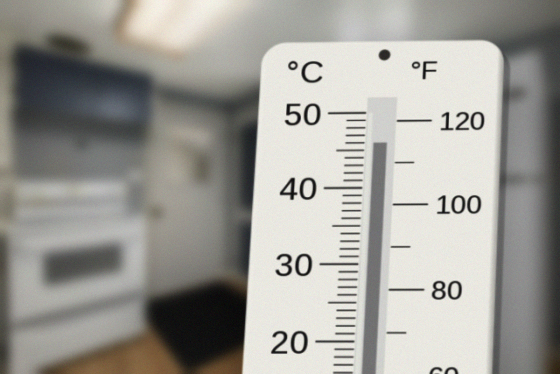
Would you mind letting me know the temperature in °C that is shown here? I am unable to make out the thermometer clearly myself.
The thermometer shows 46 °C
